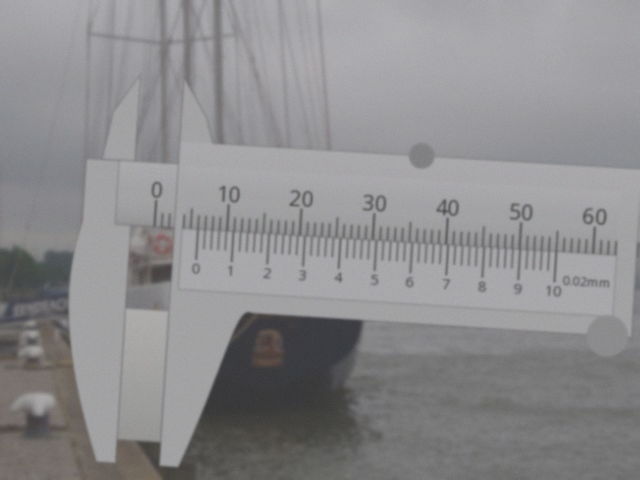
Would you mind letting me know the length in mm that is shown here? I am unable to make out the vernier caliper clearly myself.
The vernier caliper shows 6.0 mm
